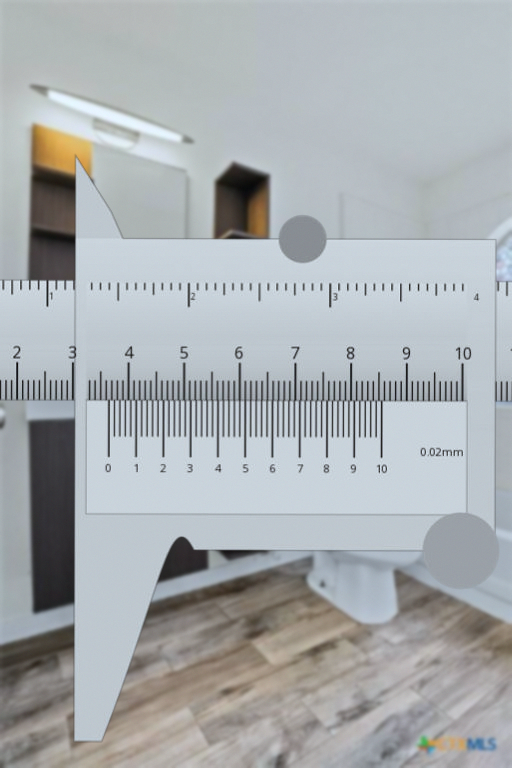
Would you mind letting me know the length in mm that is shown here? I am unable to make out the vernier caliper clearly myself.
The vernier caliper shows 36.5 mm
